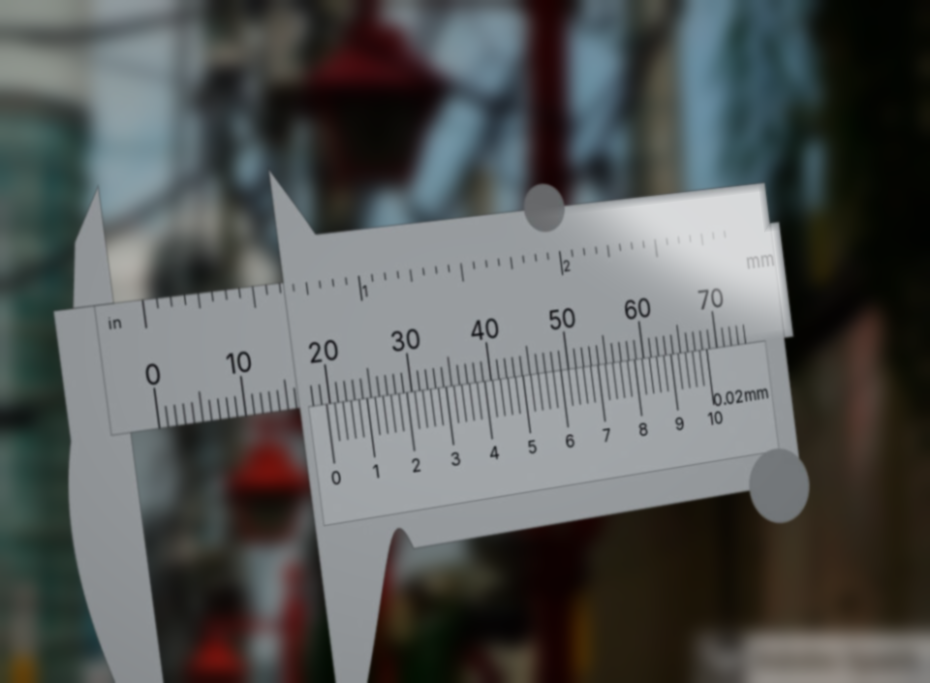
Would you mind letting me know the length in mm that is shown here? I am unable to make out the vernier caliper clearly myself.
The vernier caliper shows 19.6 mm
